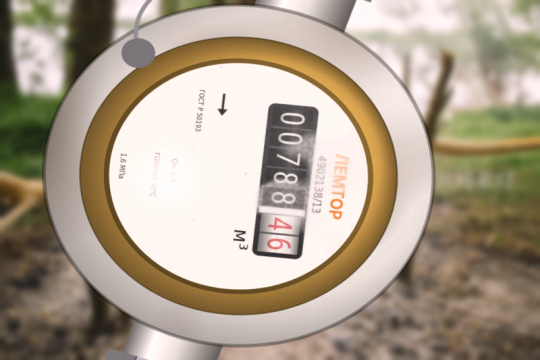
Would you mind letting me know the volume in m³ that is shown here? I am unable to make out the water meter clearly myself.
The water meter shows 788.46 m³
